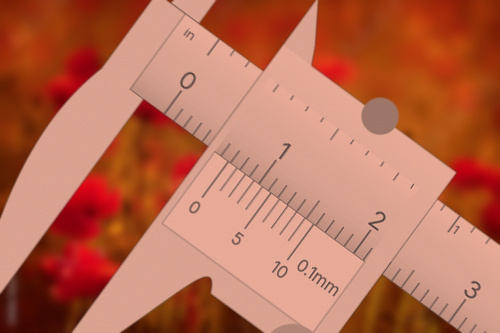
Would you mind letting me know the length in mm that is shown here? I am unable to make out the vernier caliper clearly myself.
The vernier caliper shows 6.8 mm
